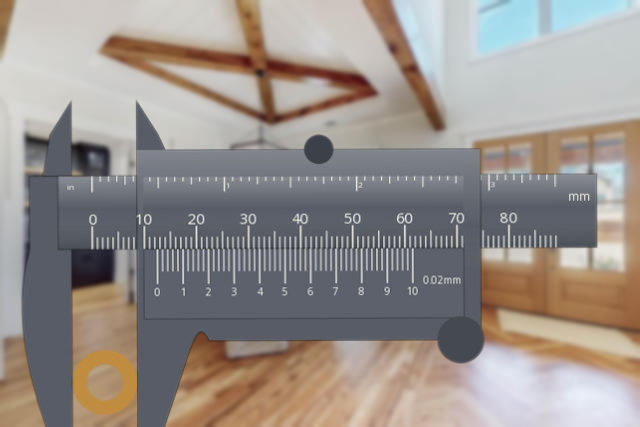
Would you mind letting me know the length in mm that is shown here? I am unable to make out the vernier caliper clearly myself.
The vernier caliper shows 12.5 mm
